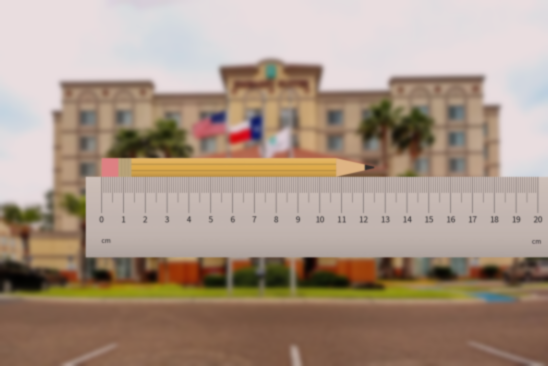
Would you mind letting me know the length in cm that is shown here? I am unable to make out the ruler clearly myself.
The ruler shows 12.5 cm
